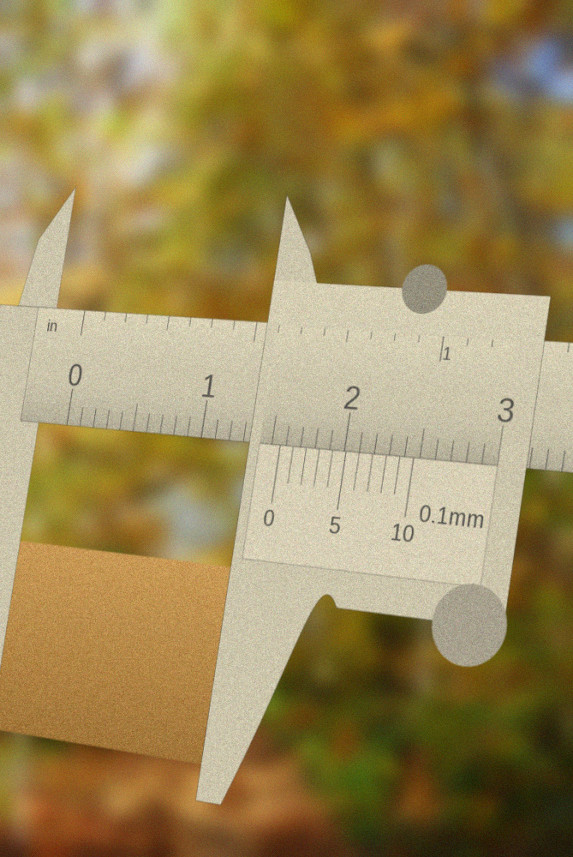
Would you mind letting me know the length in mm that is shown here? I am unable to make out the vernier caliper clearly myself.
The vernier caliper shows 15.6 mm
